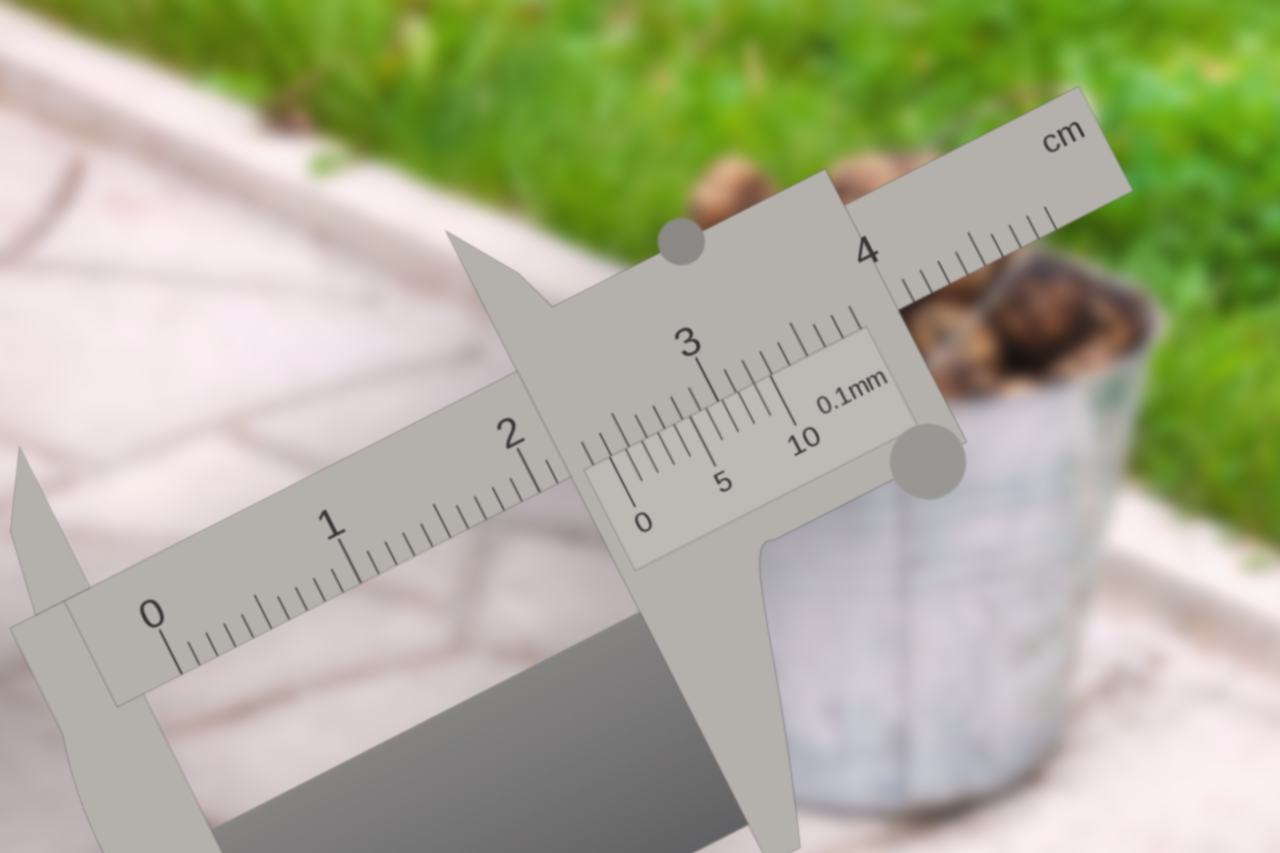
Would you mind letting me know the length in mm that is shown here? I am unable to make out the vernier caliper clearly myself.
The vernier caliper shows 23.9 mm
